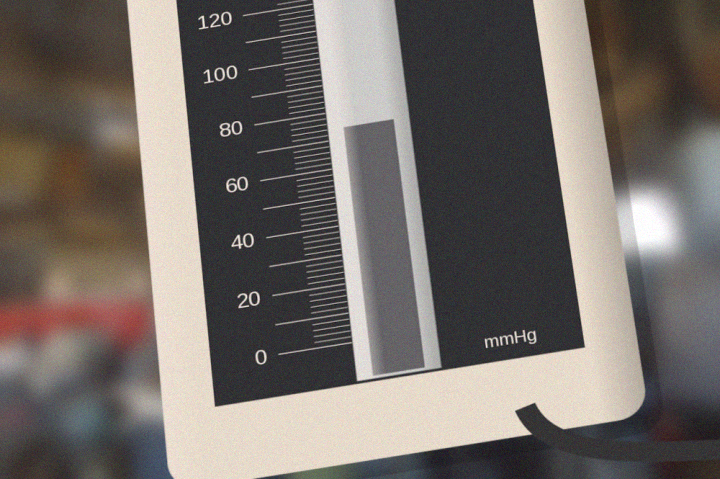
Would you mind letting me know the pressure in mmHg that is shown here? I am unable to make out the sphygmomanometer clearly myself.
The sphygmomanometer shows 74 mmHg
